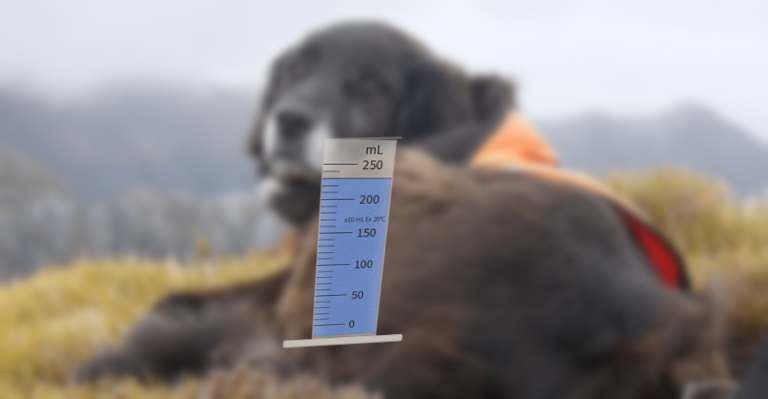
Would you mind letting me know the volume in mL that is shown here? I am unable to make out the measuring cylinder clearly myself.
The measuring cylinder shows 230 mL
